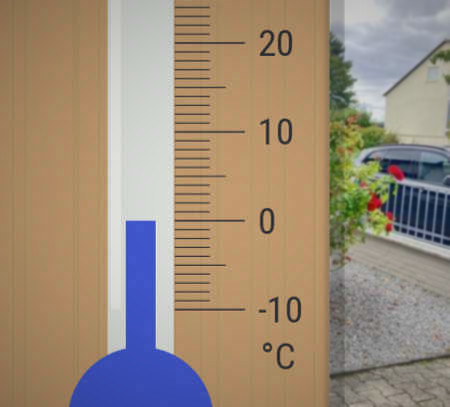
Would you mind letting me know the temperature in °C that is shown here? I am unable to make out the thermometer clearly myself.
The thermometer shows 0 °C
